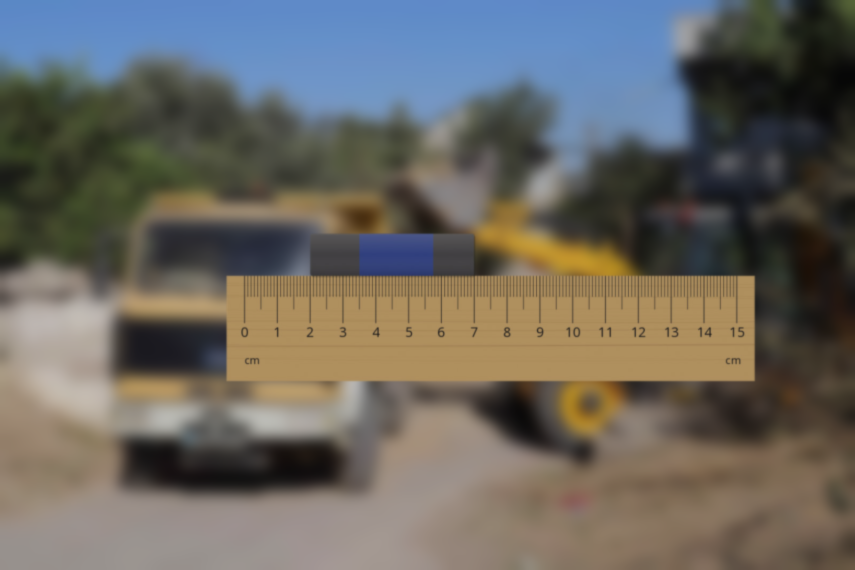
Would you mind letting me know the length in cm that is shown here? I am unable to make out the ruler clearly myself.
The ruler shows 5 cm
